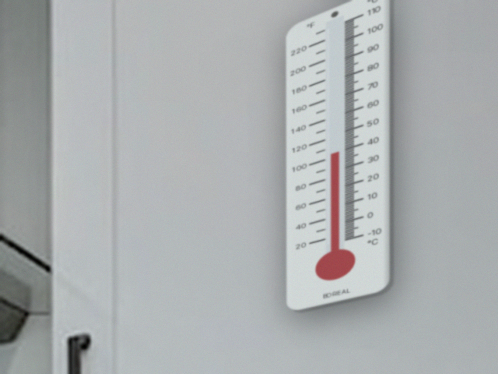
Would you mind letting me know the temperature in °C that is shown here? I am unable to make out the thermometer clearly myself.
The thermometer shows 40 °C
